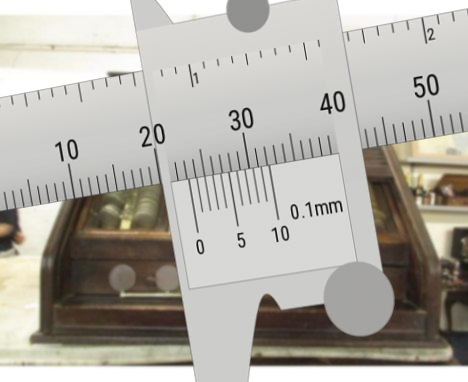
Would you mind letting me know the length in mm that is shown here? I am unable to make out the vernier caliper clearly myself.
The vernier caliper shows 23.2 mm
